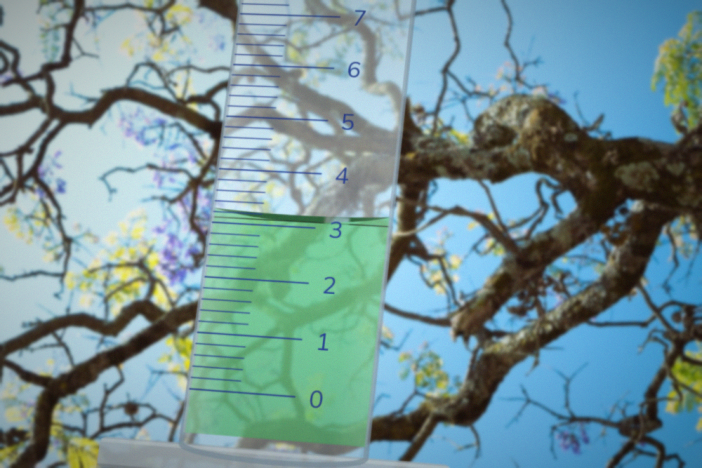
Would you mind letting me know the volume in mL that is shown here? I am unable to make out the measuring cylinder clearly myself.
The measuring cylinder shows 3.1 mL
